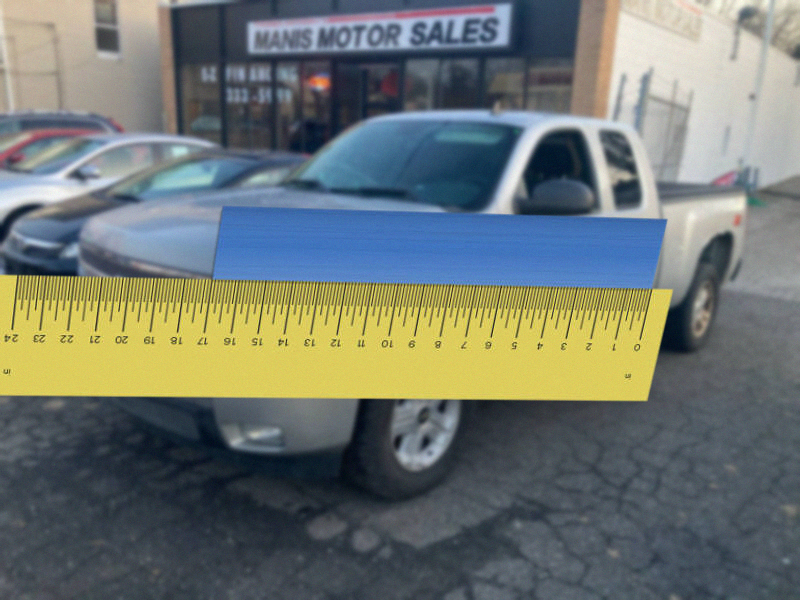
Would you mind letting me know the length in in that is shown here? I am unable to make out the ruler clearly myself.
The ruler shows 17 in
